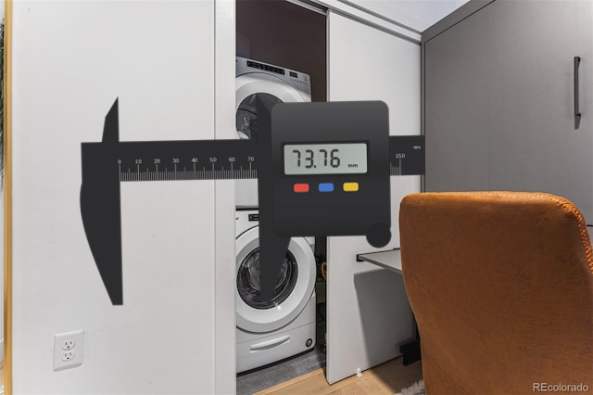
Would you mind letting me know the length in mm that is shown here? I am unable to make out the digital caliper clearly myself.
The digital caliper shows 73.76 mm
